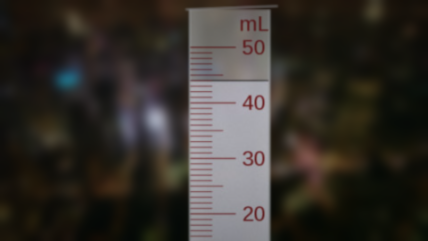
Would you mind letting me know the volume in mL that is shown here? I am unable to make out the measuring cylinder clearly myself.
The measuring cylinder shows 44 mL
